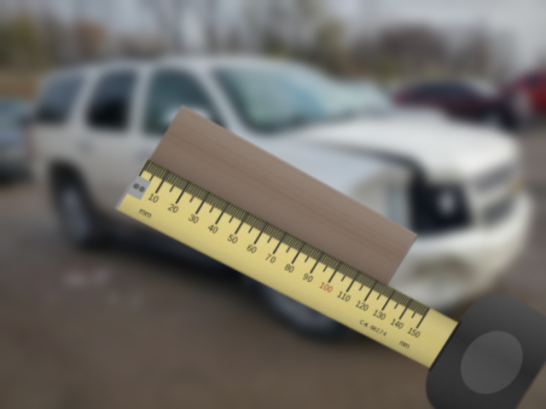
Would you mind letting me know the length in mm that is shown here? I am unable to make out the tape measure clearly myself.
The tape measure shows 125 mm
